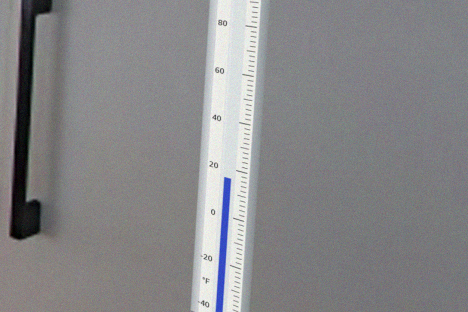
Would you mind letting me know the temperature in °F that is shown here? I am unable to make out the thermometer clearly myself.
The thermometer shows 16 °F
